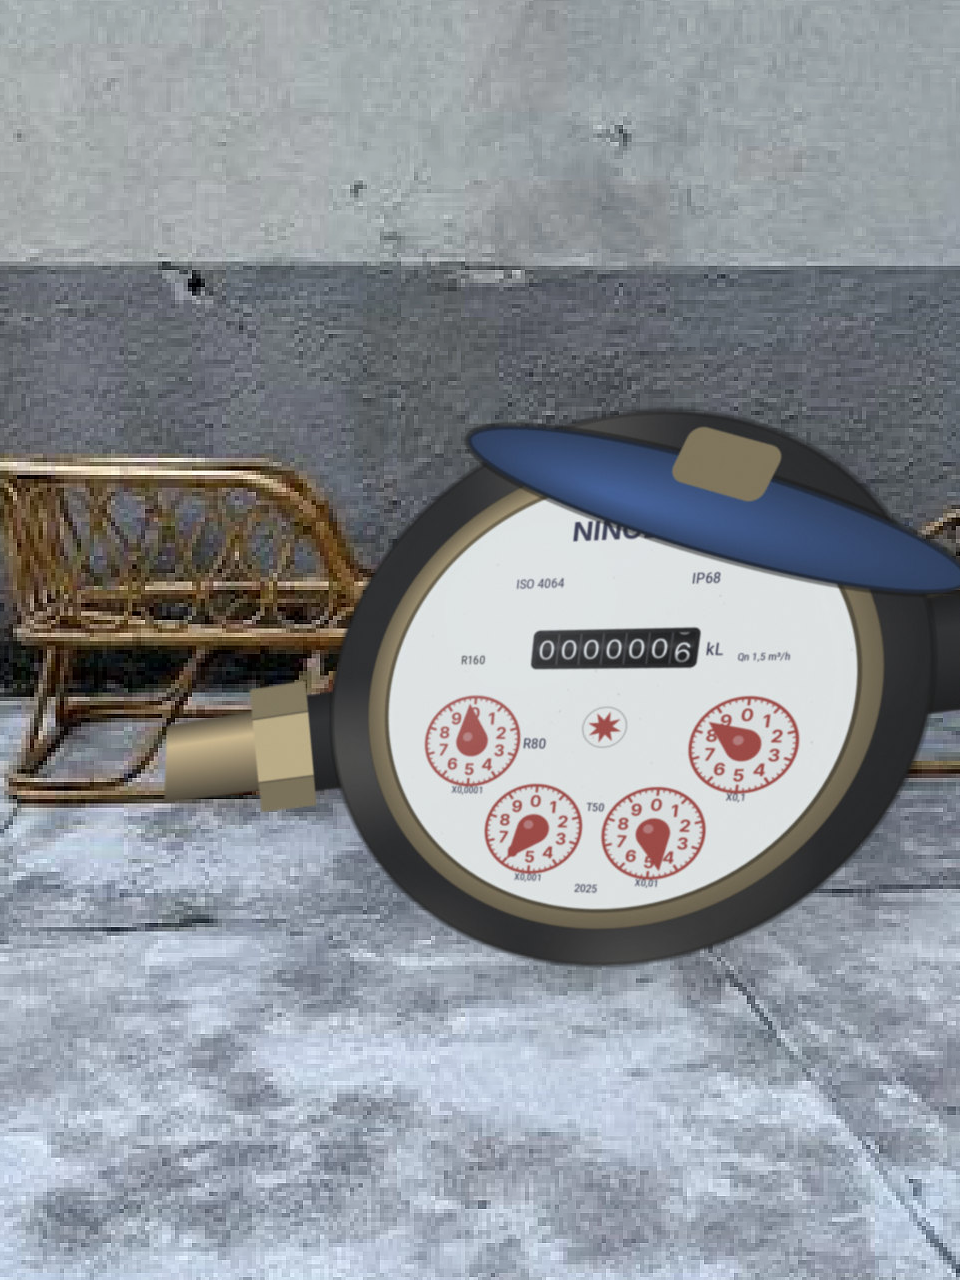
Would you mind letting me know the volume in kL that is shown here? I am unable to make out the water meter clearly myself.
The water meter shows 5.8459 kL
